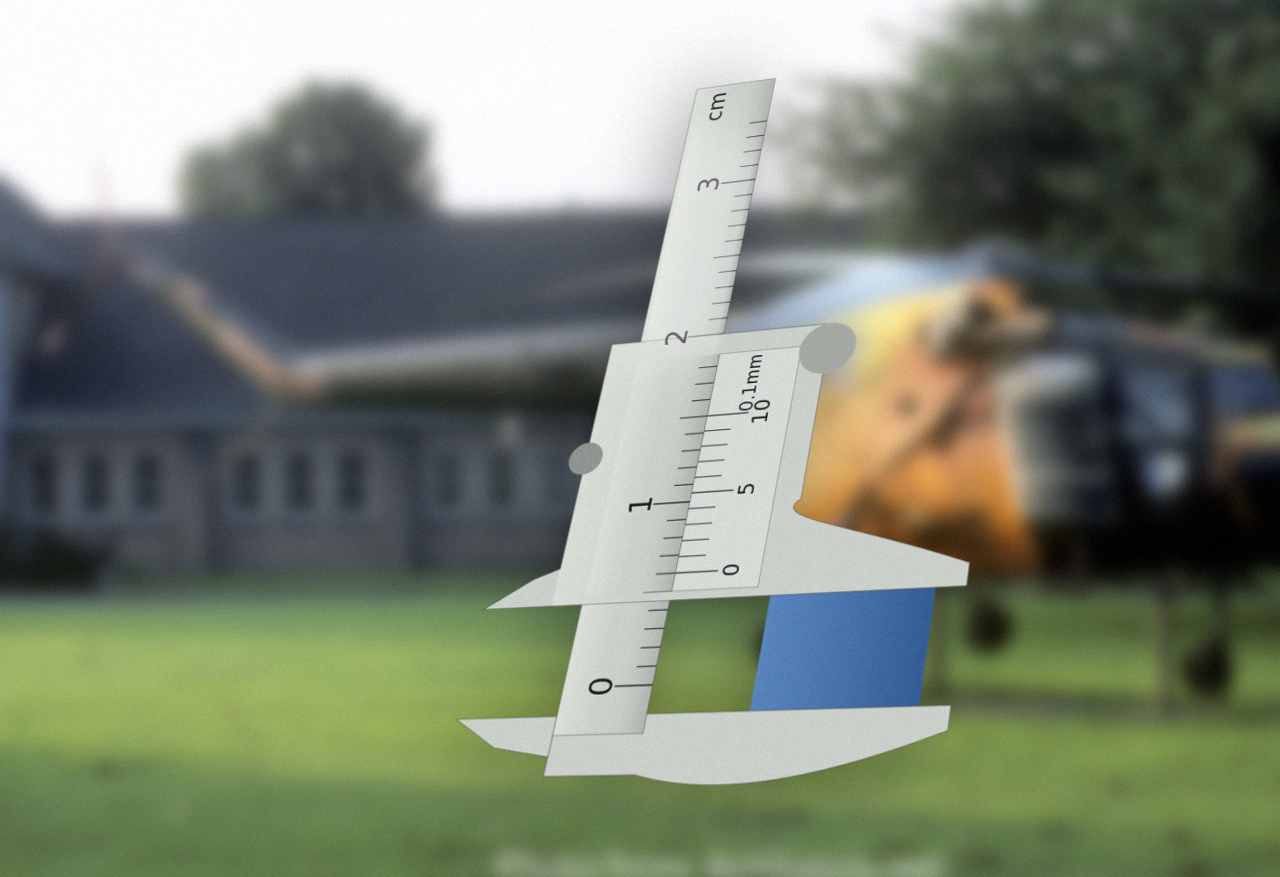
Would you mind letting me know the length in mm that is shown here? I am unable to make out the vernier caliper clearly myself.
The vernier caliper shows 6.0 mm
